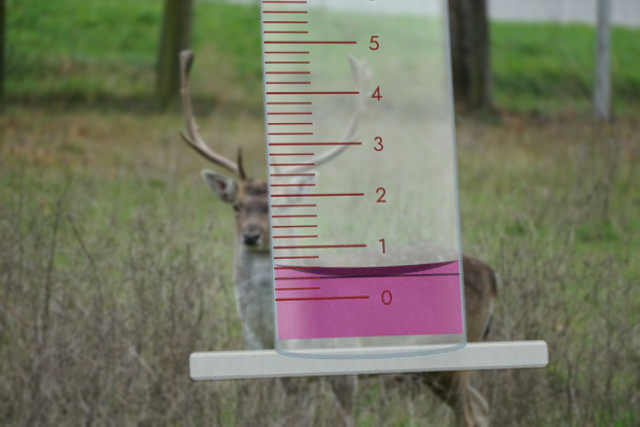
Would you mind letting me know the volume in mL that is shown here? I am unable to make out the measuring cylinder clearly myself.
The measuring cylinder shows 0.4 mL
